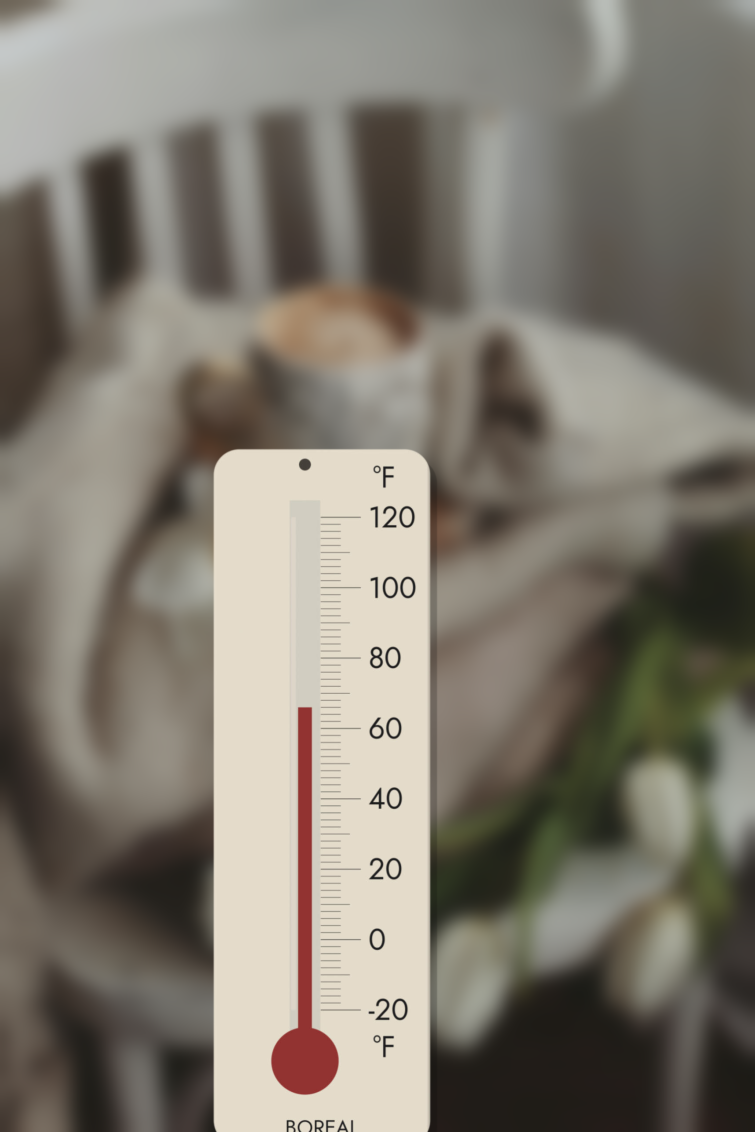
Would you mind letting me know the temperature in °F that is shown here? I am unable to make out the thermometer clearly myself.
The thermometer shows 66 °F
